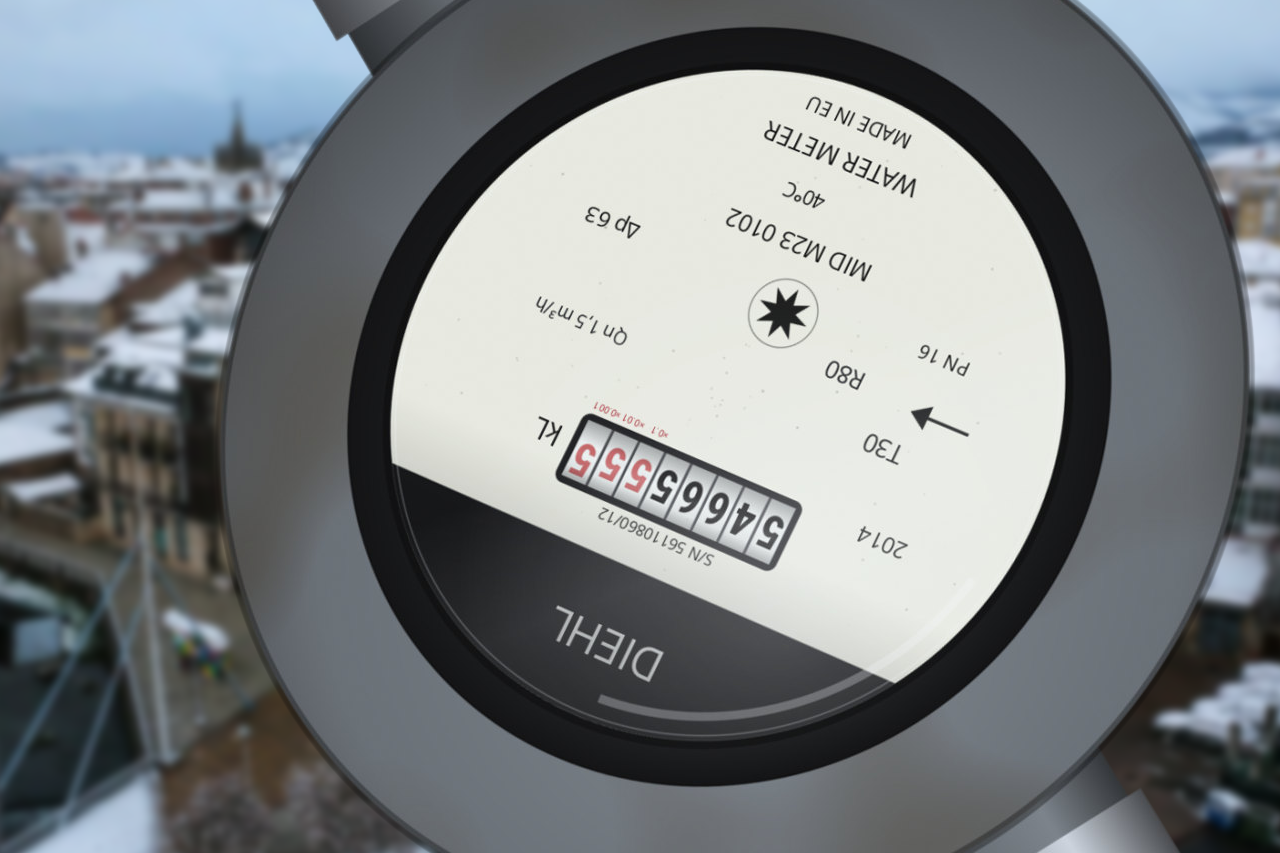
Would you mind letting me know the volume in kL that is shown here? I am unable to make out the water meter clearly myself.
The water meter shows 54665.555 kL
